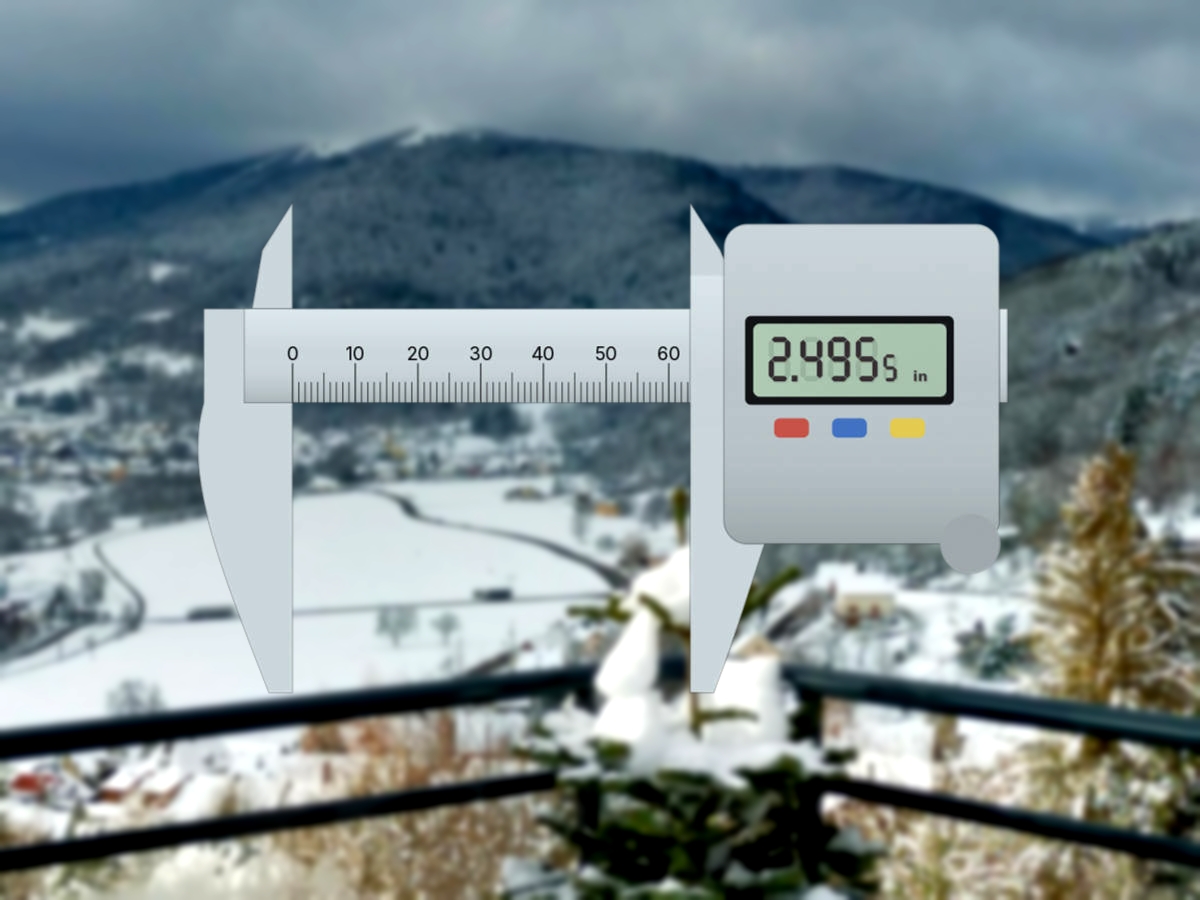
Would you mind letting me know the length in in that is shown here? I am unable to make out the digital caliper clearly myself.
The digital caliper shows 2.4955 in
